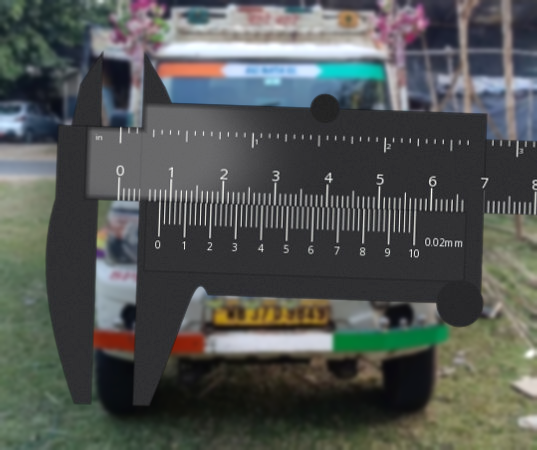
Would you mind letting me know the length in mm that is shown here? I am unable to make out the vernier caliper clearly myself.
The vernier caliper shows 8.0 mm
